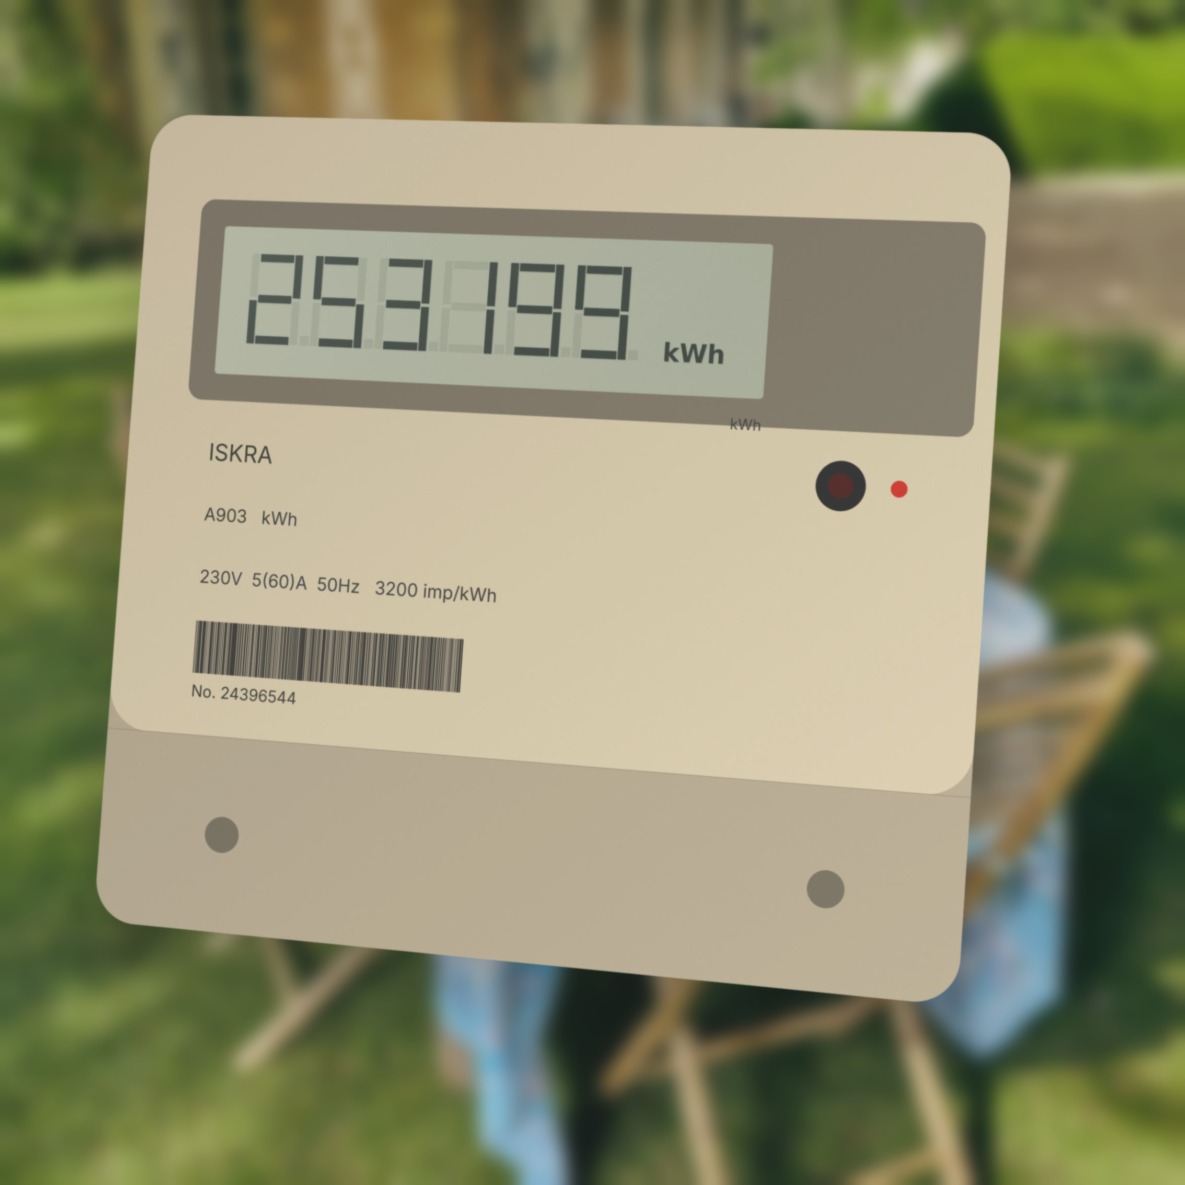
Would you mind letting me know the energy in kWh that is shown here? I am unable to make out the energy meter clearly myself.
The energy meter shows 253199 kWh
